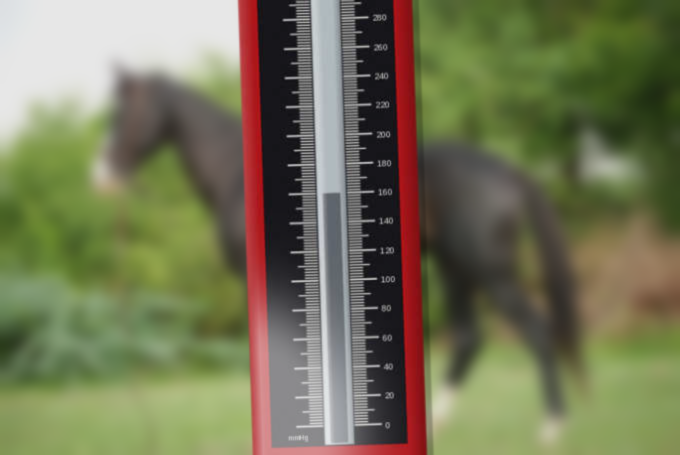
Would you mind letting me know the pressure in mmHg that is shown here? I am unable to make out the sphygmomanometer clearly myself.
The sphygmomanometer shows 160 mmHg
